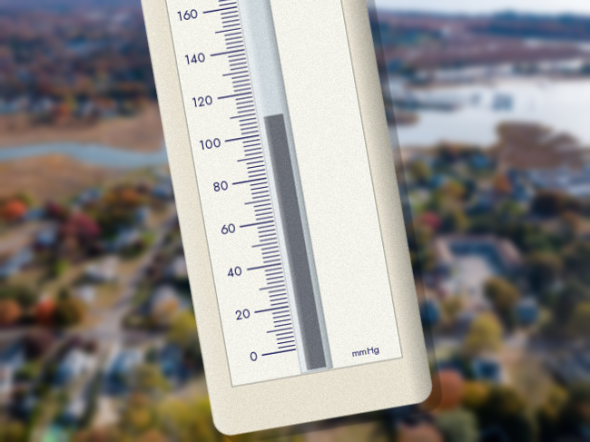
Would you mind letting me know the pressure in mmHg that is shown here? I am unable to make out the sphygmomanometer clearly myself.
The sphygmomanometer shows 108 mmHg
